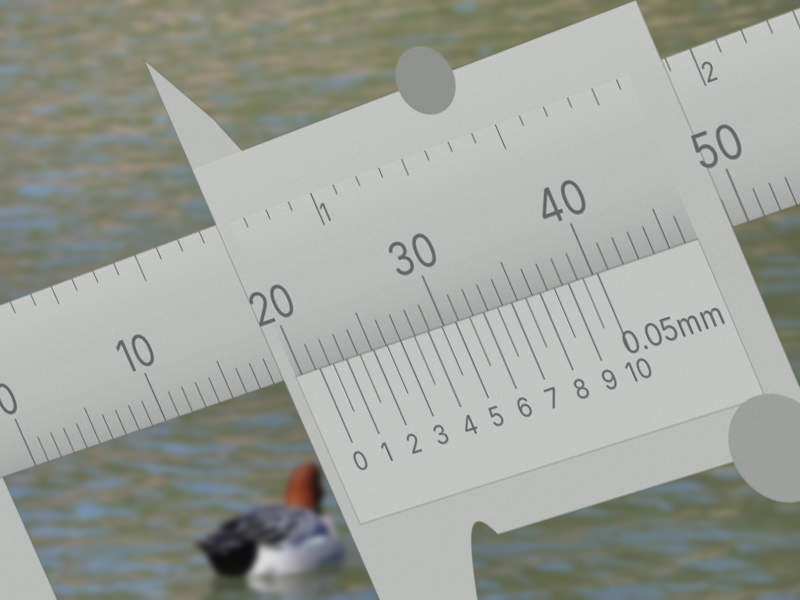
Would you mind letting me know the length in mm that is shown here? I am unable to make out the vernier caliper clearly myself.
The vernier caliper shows 21.3 mm
